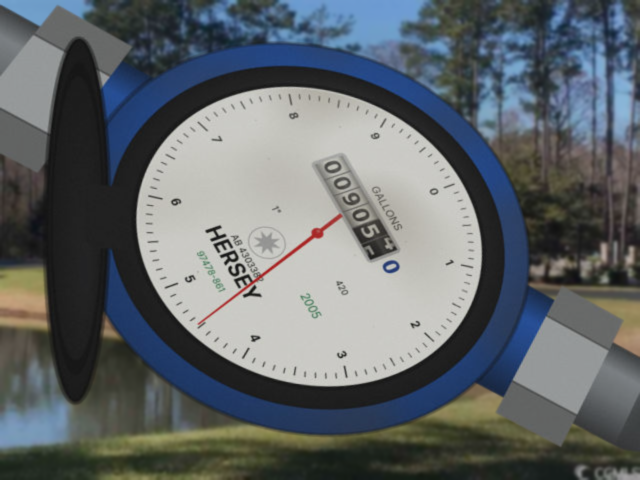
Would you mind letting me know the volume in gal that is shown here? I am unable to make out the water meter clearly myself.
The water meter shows 90544.5 gal
